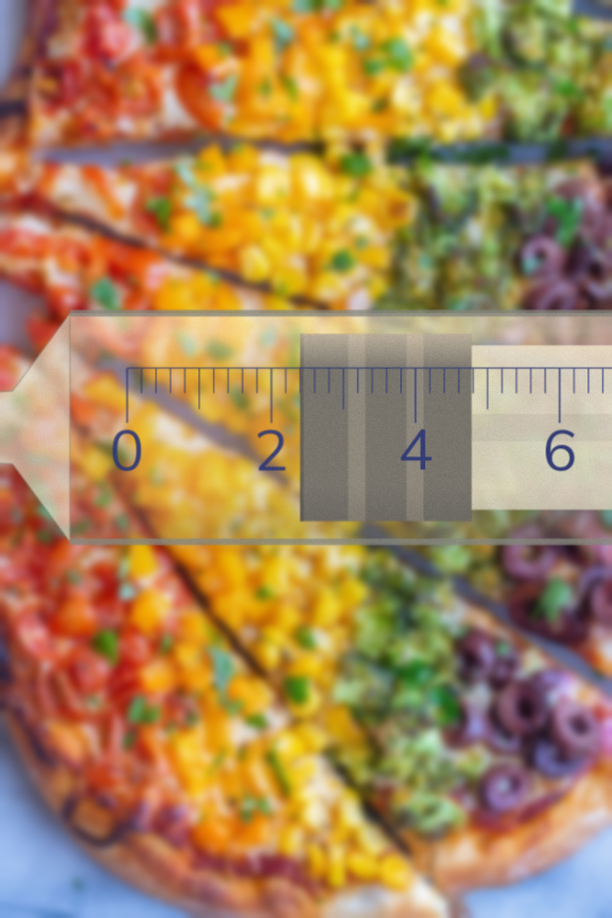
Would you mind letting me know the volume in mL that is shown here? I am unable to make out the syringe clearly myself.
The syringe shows 2.4 mL
